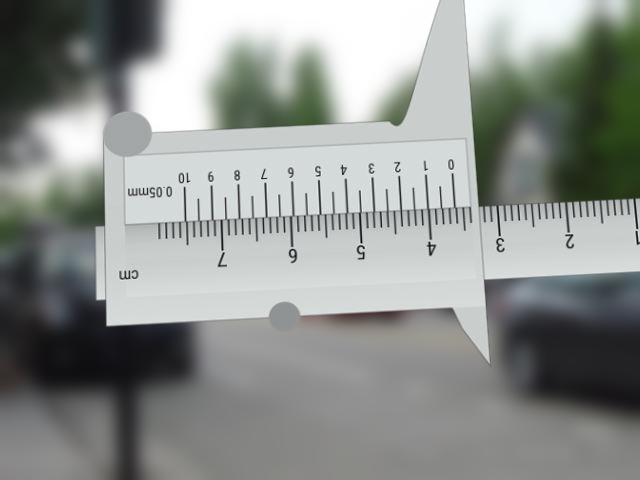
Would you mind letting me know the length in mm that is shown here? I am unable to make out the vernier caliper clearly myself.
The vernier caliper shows 36.2 mm
